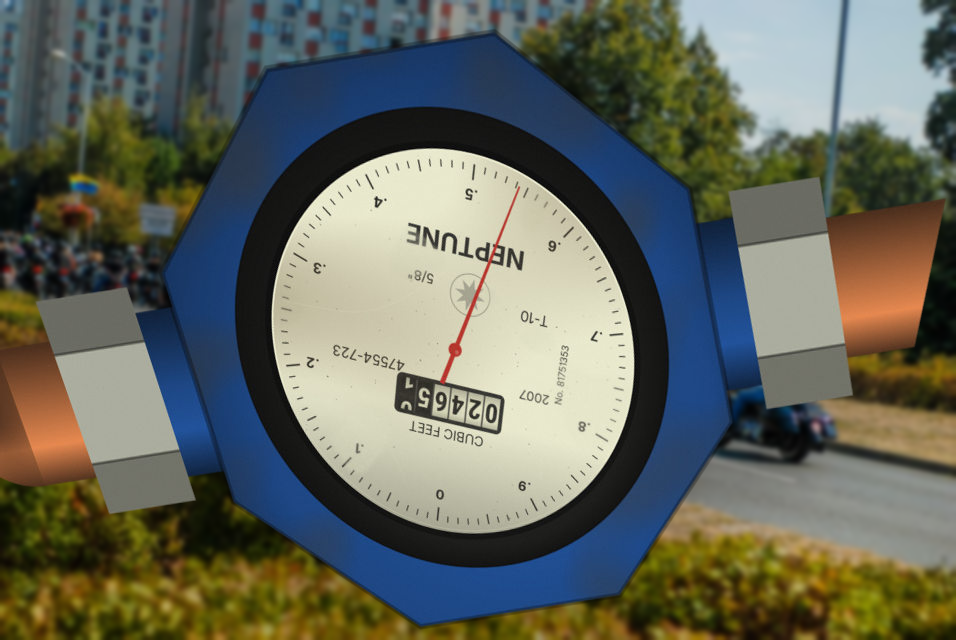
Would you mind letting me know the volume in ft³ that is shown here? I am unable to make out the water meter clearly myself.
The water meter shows 24650.54 ft³
